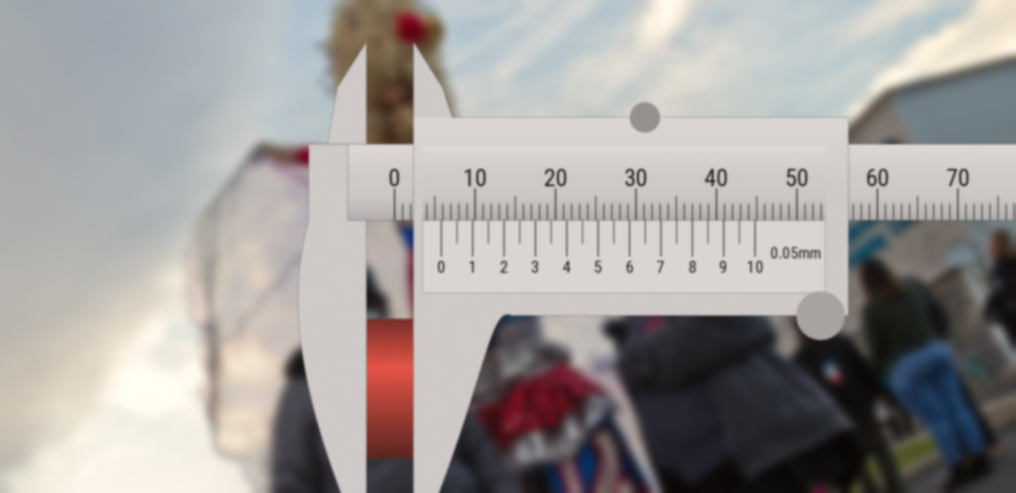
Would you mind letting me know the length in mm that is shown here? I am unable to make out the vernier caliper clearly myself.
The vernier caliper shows 5.8 mm
